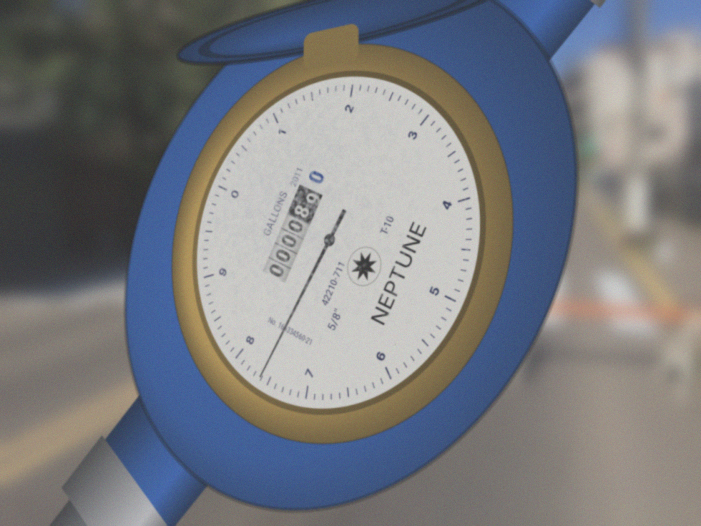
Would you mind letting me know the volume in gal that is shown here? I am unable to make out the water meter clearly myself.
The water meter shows 887.6 gal
